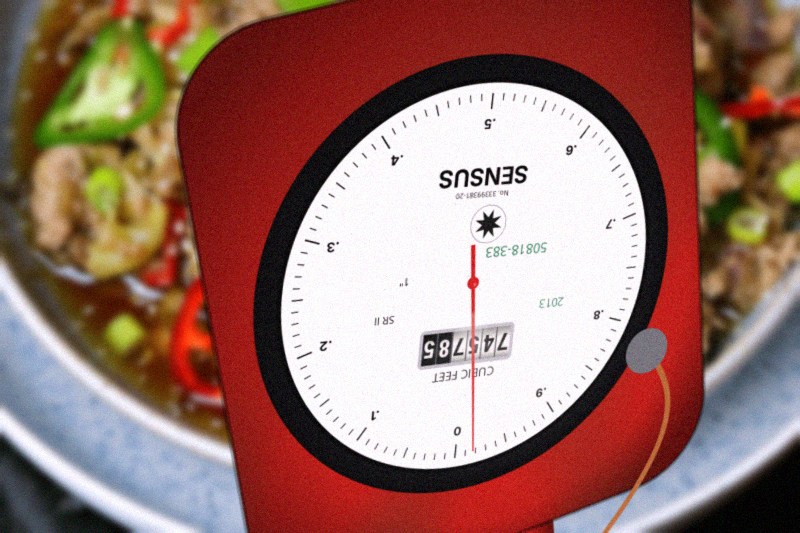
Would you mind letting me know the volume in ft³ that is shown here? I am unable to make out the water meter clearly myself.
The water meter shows 745784.98 ft³
